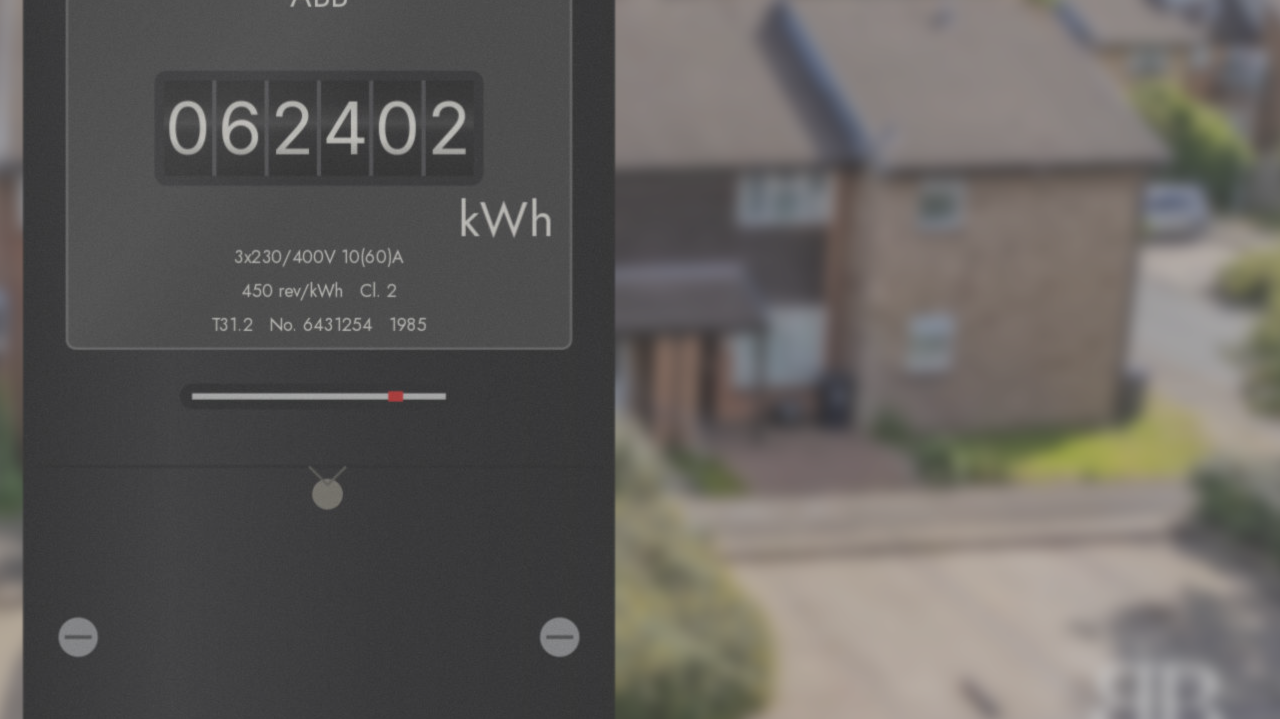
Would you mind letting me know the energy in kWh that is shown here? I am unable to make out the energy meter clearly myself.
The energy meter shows 62402 kWh
